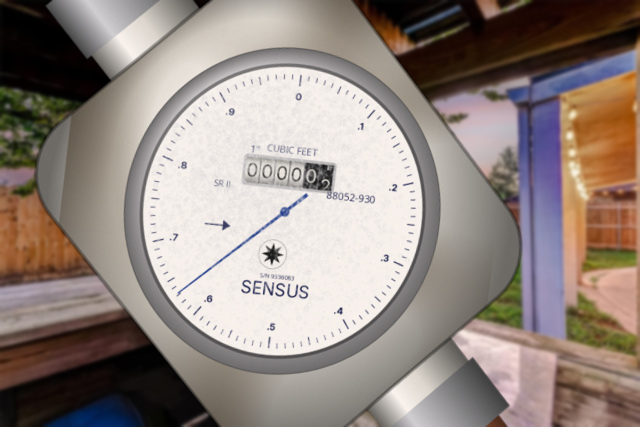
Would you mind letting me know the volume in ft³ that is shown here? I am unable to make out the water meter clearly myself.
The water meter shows 1.63 ft³
